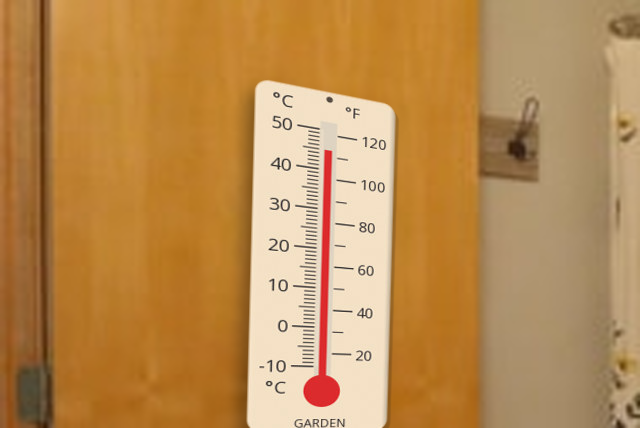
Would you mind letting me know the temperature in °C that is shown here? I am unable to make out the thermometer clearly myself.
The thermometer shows 45 °C
